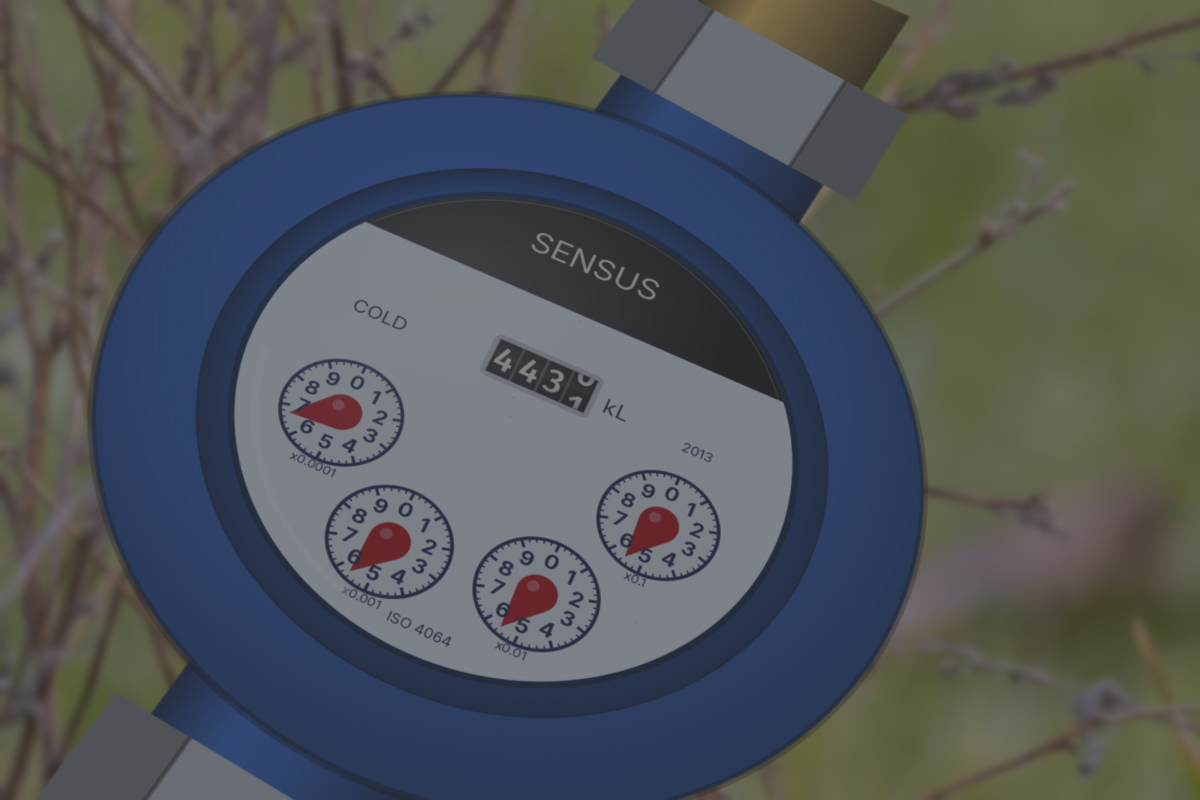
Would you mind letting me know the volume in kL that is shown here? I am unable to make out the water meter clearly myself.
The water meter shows 4430.5556 kL
